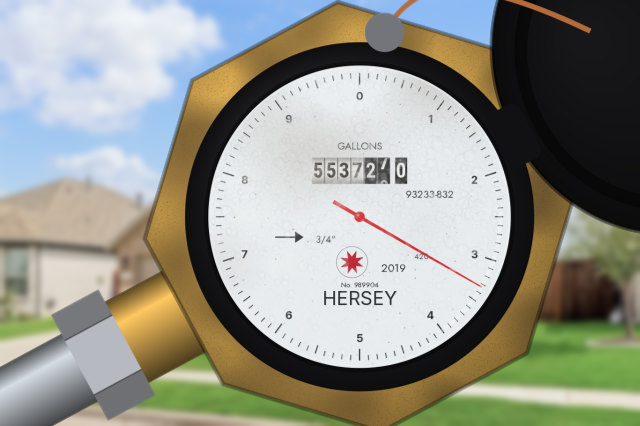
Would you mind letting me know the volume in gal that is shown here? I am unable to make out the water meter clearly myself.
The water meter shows 5537273.3 gal
